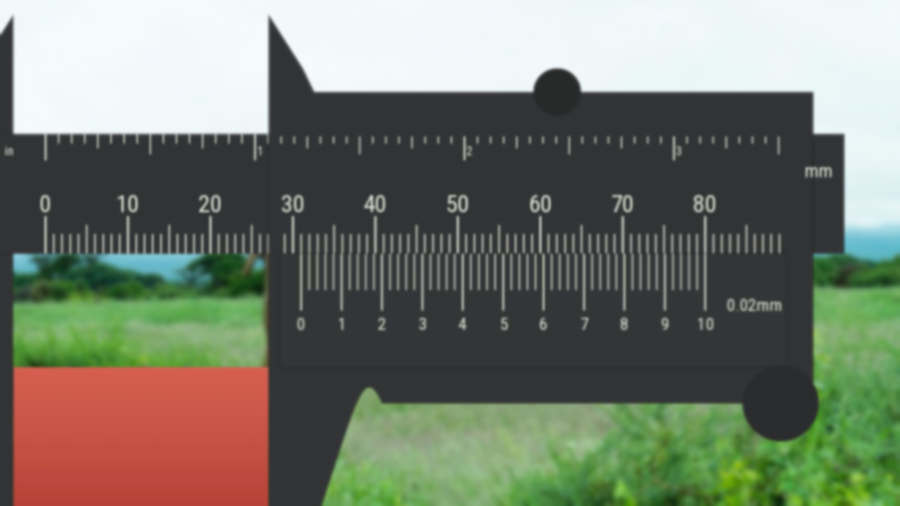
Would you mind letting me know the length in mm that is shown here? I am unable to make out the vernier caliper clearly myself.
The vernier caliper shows 31.0 mm
